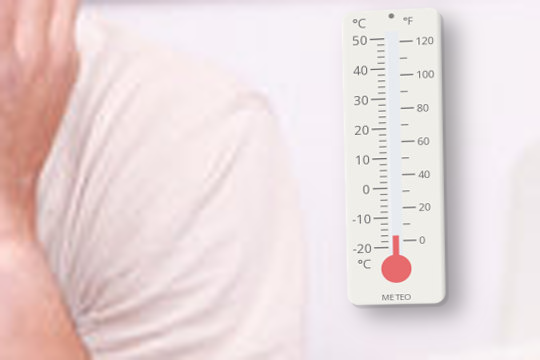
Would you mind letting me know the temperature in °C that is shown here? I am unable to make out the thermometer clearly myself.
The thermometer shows -16 °C
